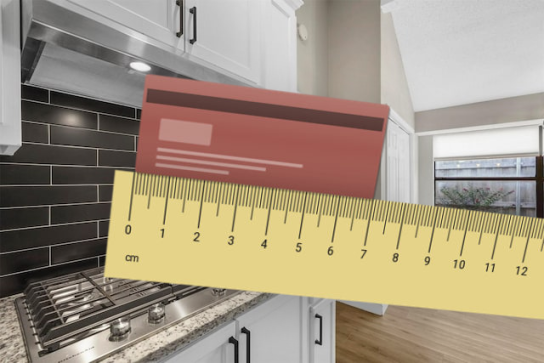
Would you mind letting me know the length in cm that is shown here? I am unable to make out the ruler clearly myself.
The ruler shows 7 cm
